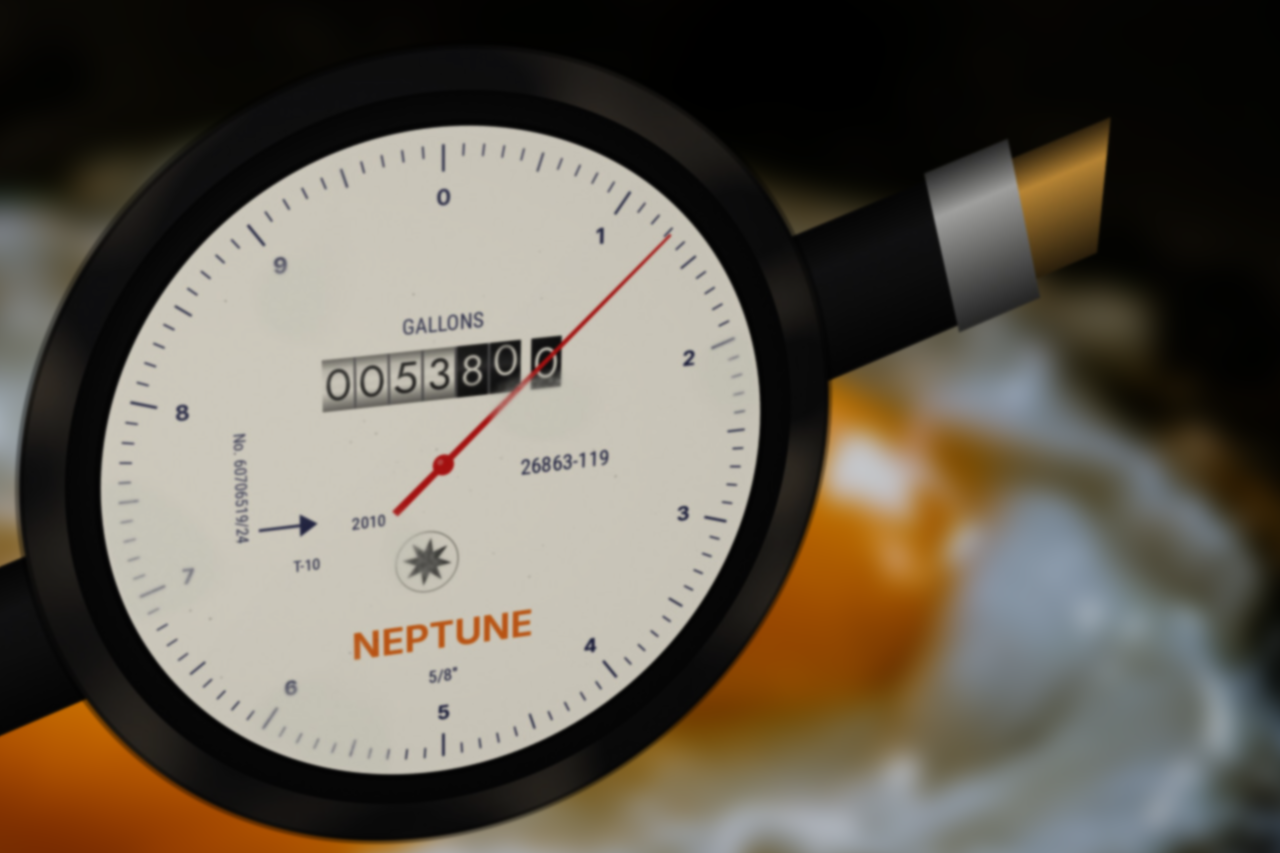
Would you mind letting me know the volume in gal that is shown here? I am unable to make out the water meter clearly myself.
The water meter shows 53801.3 gal
